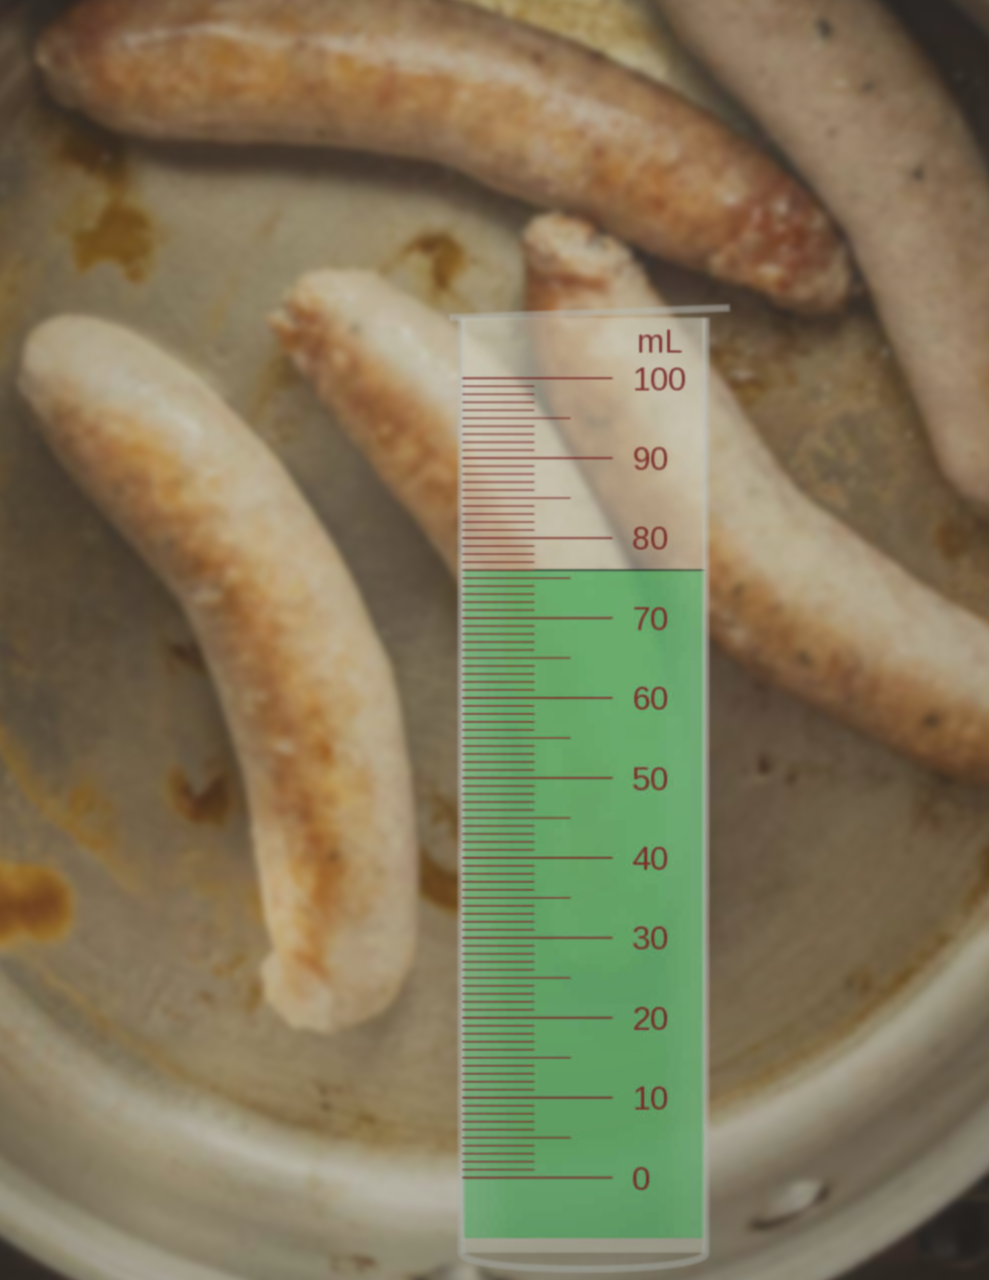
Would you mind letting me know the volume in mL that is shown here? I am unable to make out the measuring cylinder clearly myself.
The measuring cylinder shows 76 mL
